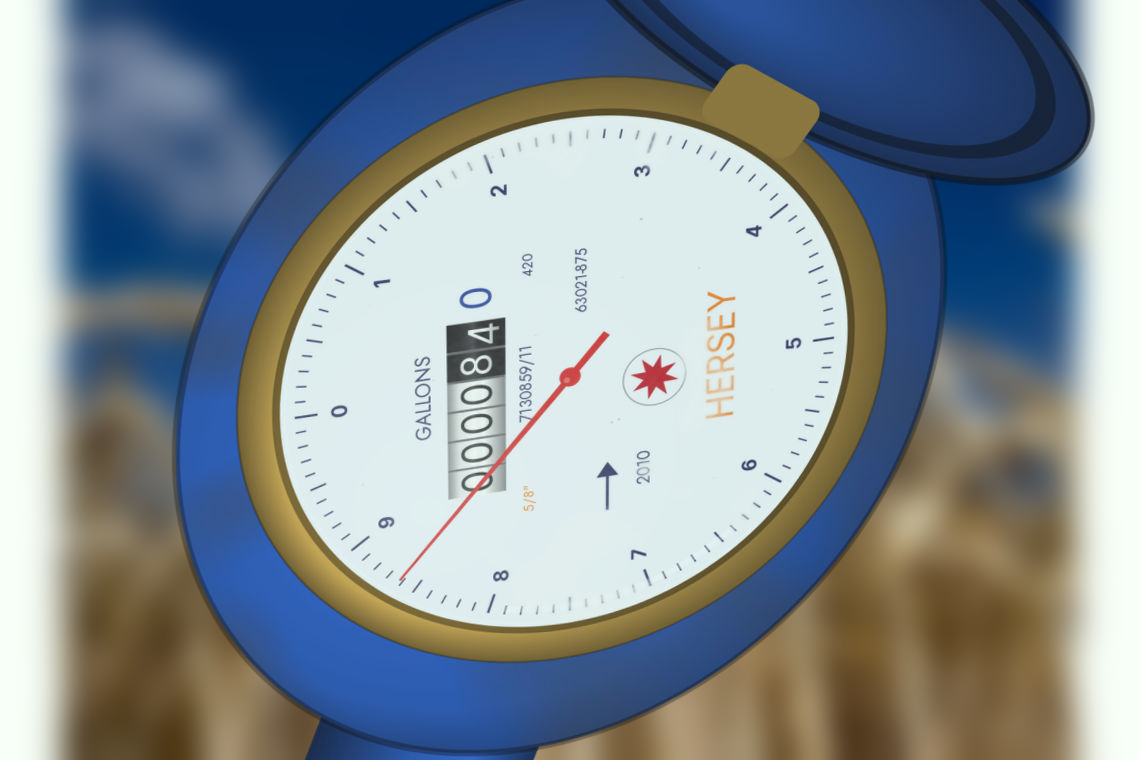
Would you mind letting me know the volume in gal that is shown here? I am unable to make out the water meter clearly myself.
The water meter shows 838.6 gal
